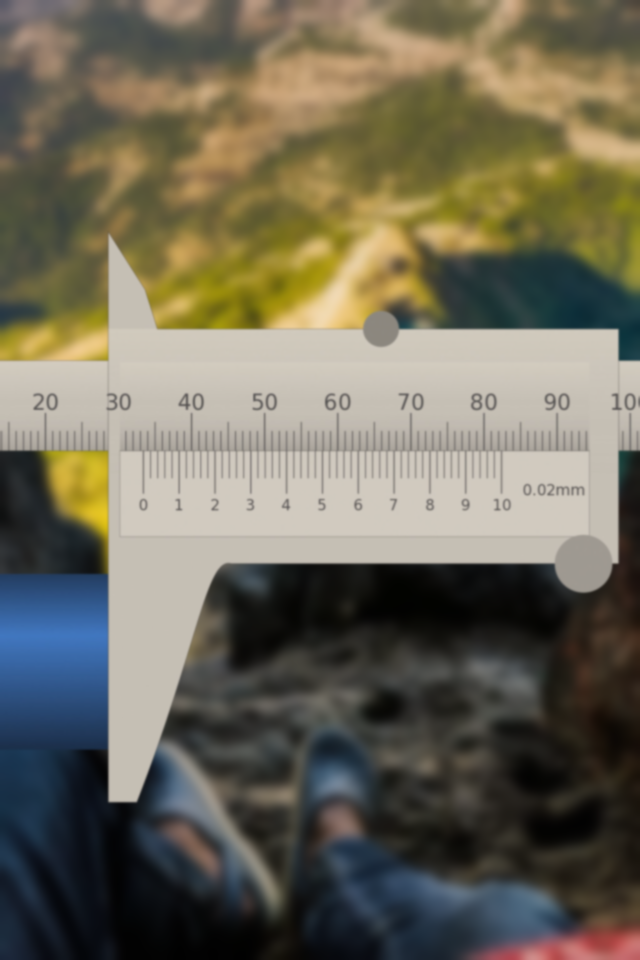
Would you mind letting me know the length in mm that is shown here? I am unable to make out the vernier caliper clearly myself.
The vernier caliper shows 33.4 mm
